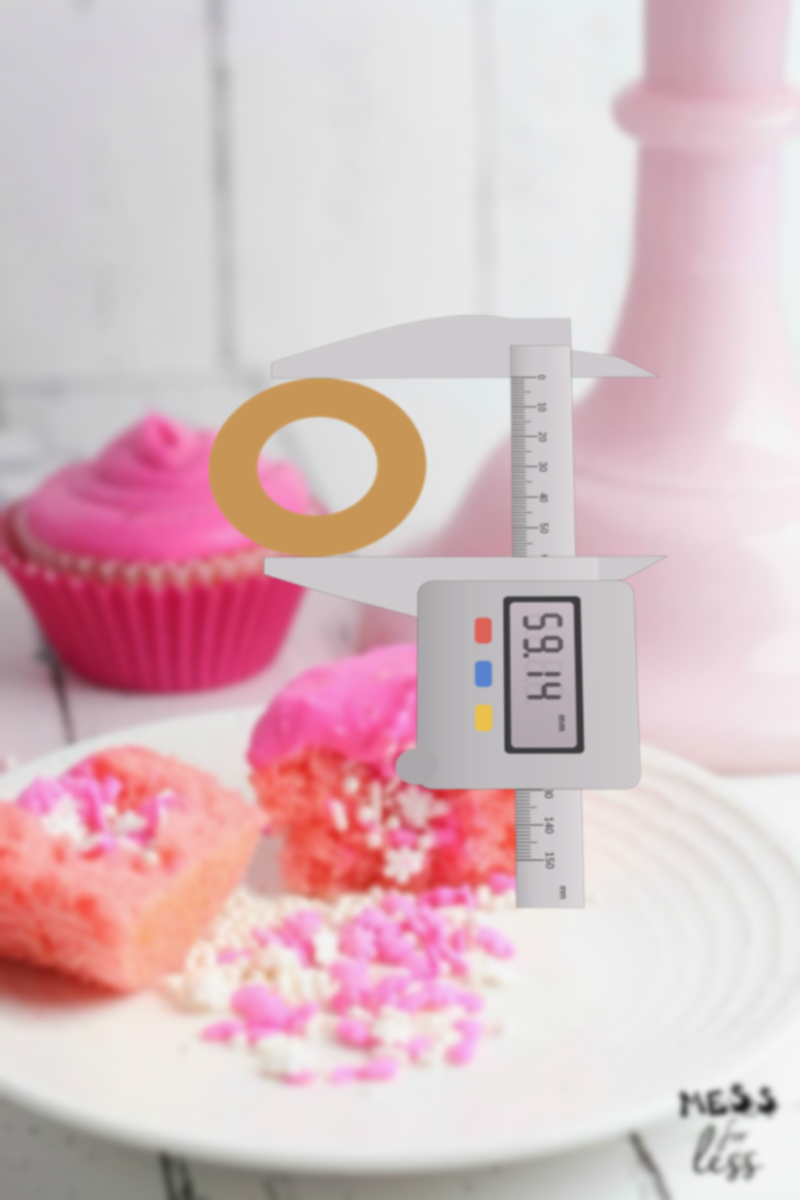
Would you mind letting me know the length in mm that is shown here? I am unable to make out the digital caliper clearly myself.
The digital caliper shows 59.14 mm
